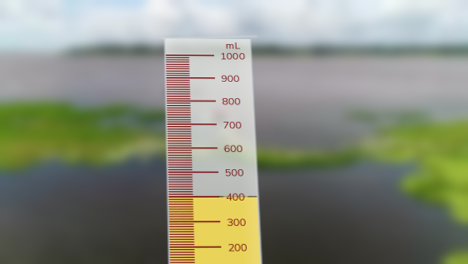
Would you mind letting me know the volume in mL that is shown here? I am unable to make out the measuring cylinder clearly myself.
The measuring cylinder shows 400 mL
